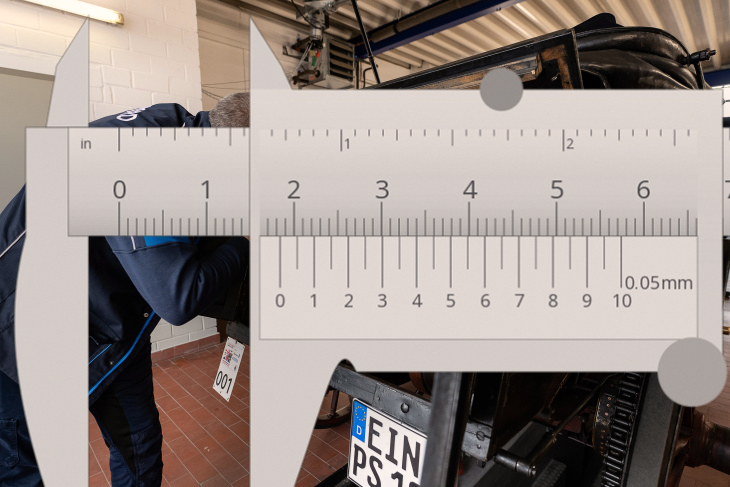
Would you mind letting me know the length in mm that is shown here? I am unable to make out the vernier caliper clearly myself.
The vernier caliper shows 18.4 mm
